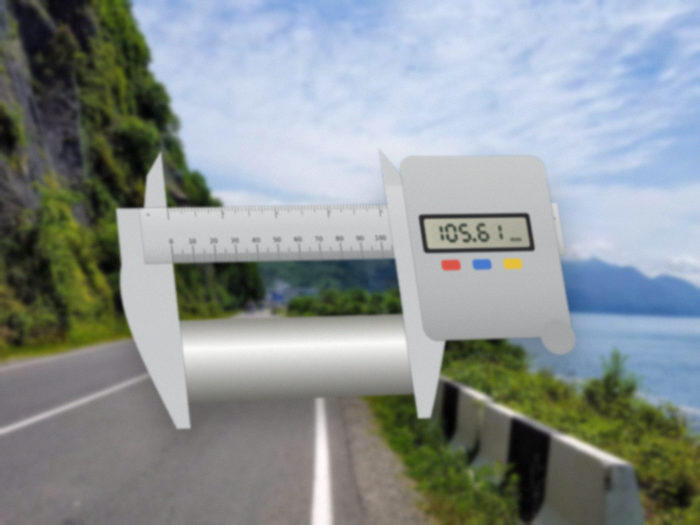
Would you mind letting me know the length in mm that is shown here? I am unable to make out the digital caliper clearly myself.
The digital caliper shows 105.61 mm
